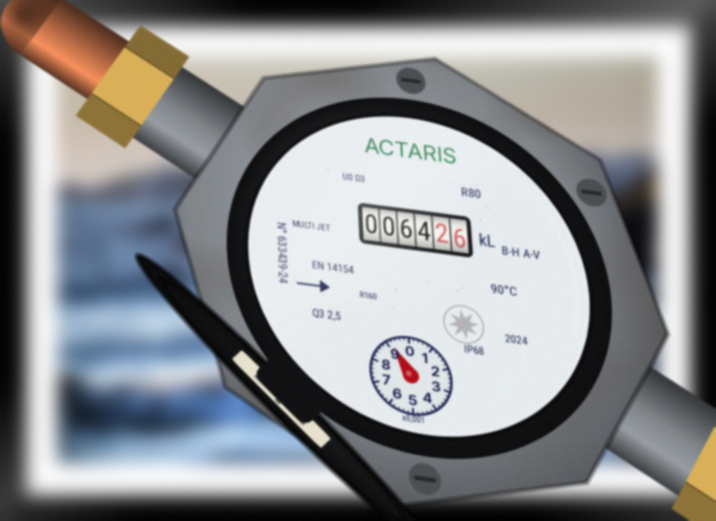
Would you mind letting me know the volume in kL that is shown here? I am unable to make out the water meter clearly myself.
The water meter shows 64.259 kL
